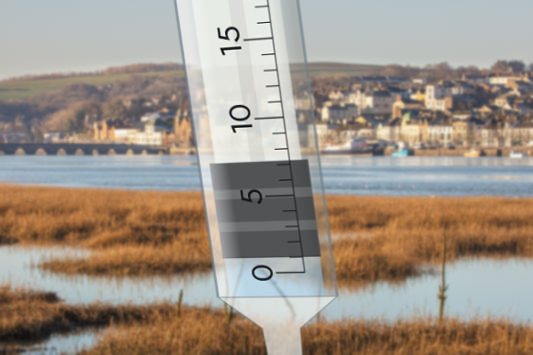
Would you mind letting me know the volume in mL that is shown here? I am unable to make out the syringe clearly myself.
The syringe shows 1 mL
